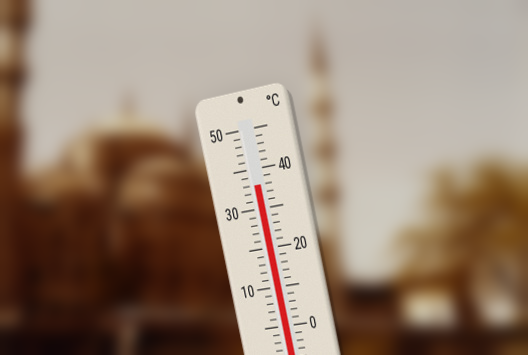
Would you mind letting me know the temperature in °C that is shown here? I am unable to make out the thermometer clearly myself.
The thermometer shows 36 °C
